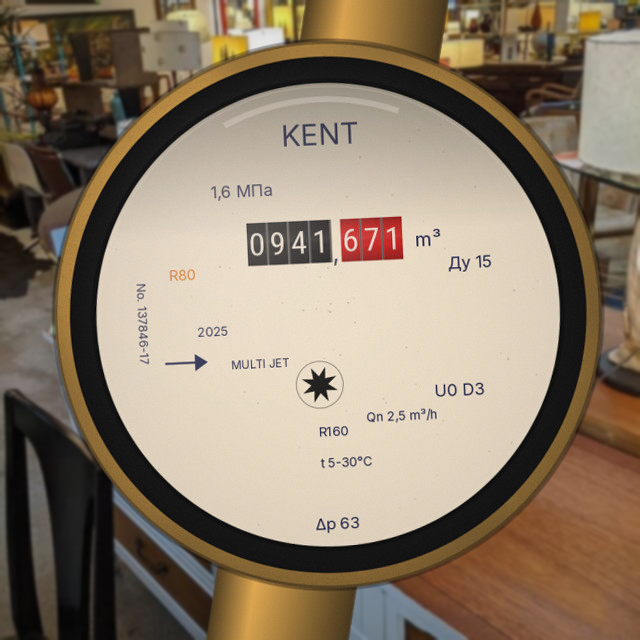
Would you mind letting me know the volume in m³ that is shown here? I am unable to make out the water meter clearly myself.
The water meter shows 941.671 m³
